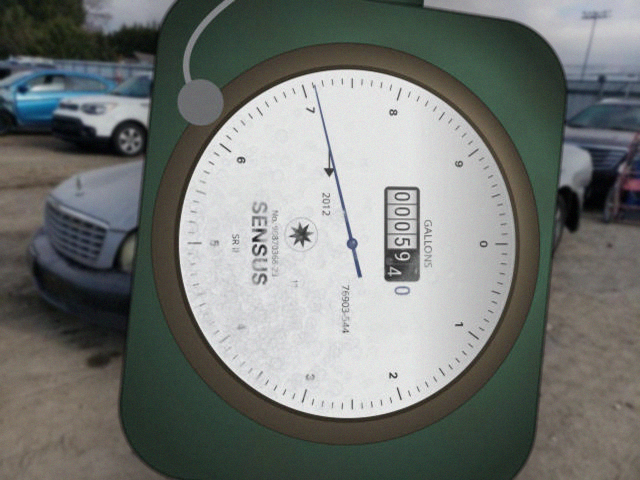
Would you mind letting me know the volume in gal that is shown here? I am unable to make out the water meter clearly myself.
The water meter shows 5937.1 gal
